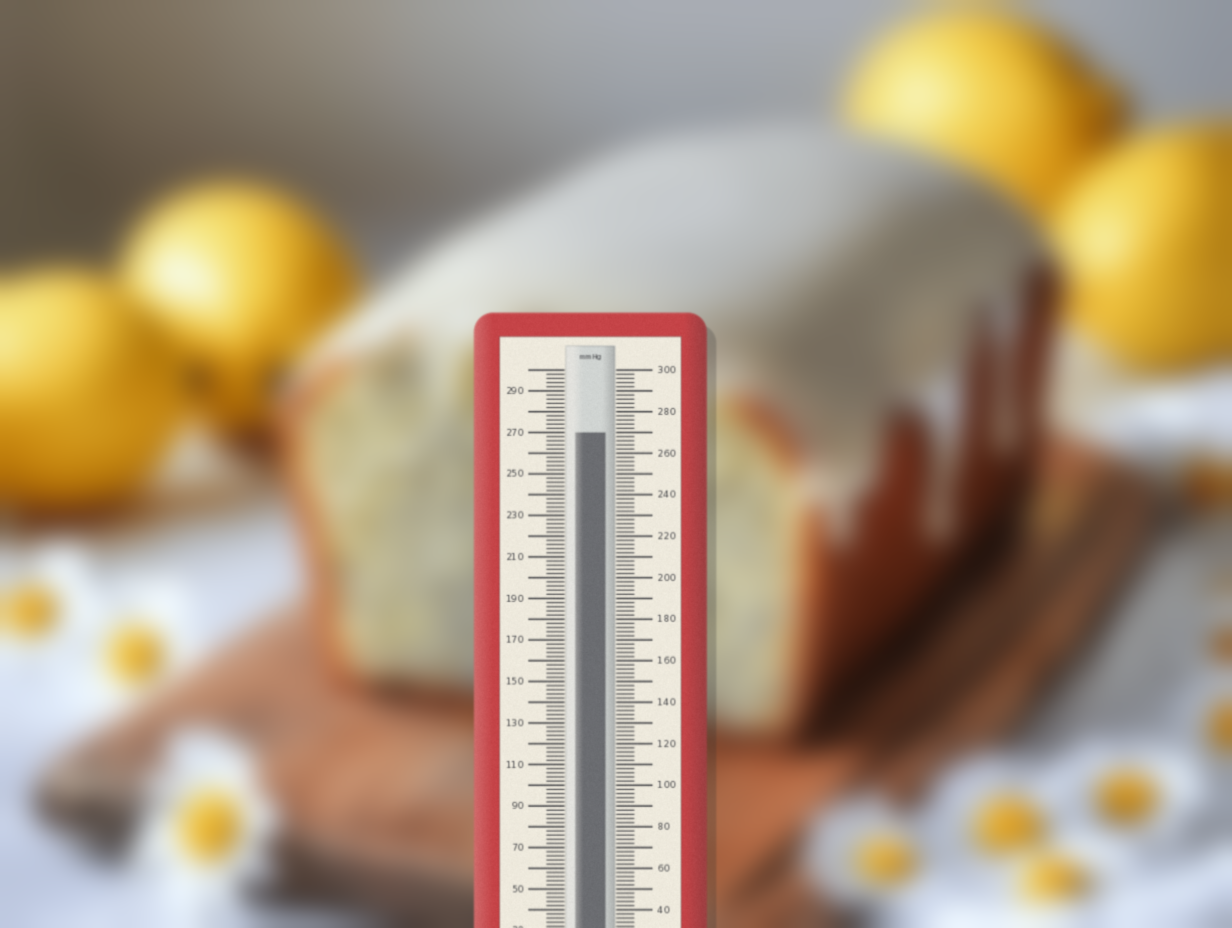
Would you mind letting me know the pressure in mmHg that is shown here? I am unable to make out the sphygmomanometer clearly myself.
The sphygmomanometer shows 270 mmHg
